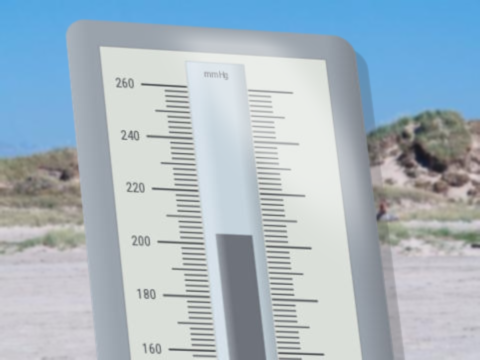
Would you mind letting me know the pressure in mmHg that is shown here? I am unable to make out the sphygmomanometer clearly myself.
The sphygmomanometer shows 204 mmHg
